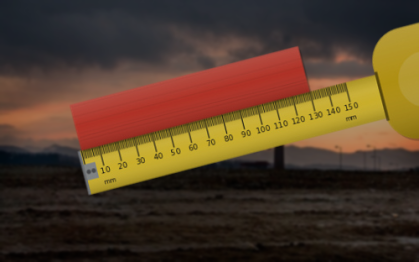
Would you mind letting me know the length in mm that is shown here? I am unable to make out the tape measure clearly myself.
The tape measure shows 130 mm
